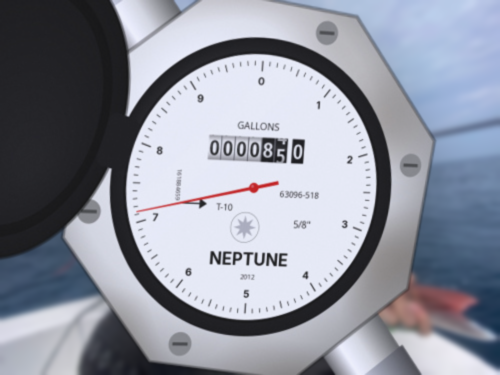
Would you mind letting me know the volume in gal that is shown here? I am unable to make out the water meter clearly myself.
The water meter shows 847.1 gal
